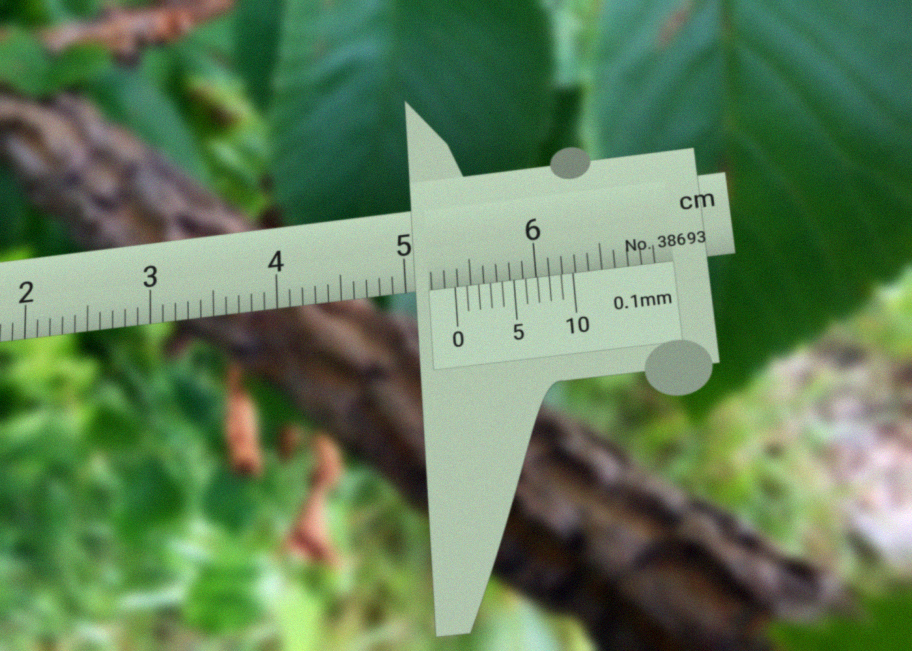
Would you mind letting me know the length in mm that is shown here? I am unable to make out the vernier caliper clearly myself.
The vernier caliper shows 53.8 mm
